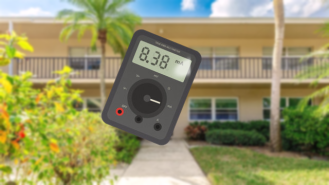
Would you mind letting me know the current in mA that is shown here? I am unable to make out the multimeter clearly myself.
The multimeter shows 8.38 mA
